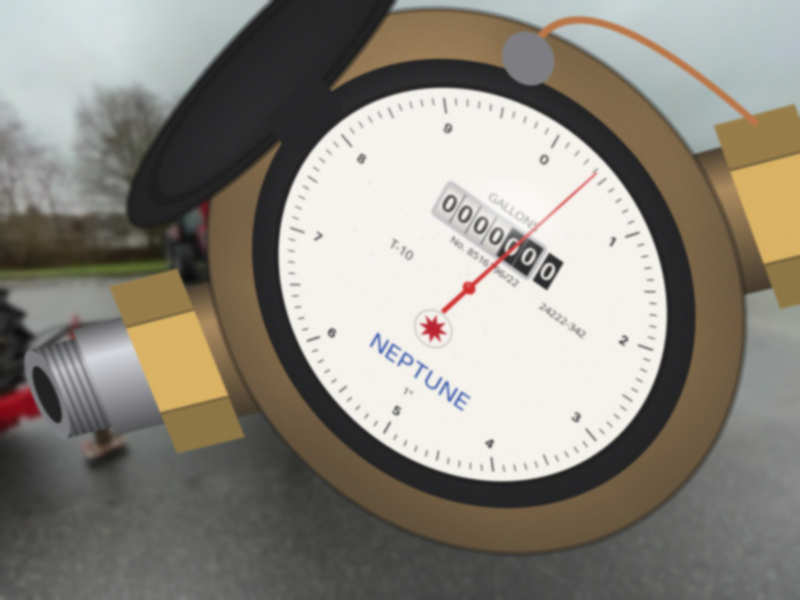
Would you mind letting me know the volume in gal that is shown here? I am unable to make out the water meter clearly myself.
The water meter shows 0.4 gal
